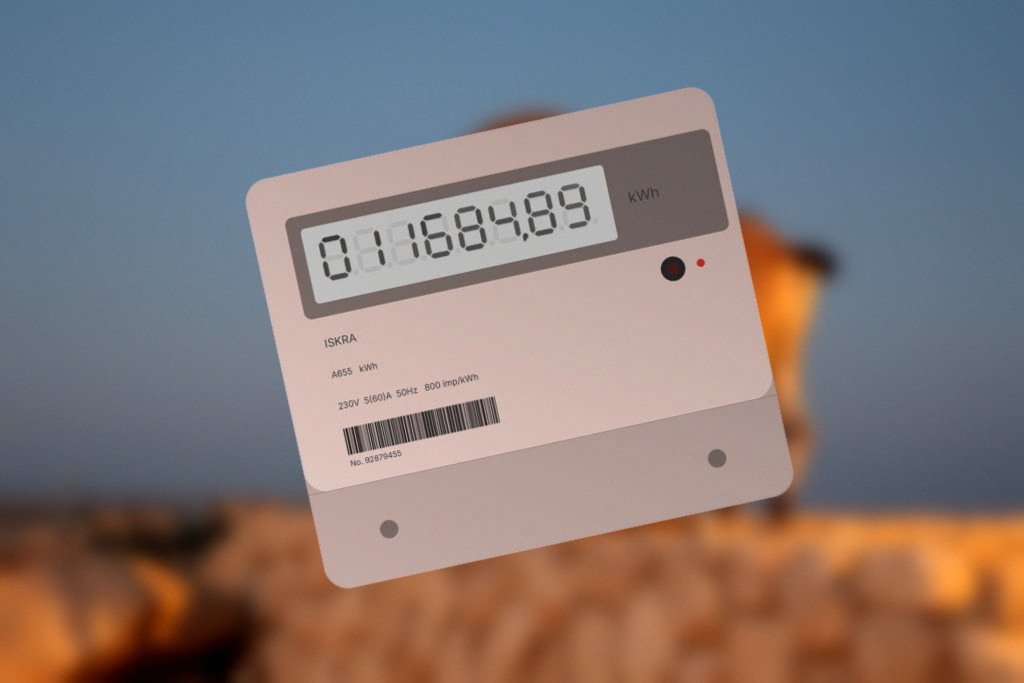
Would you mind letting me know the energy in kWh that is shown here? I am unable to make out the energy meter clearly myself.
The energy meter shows 11684.89 kWh
